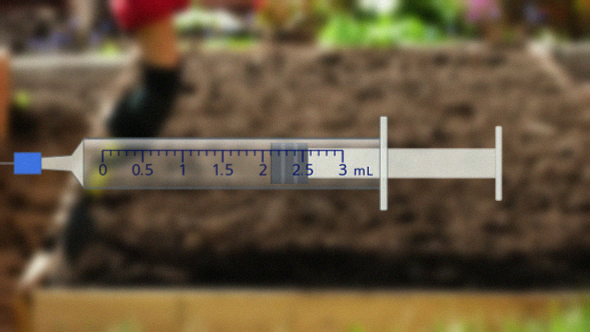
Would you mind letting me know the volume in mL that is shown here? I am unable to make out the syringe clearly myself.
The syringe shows 2.1 mL
